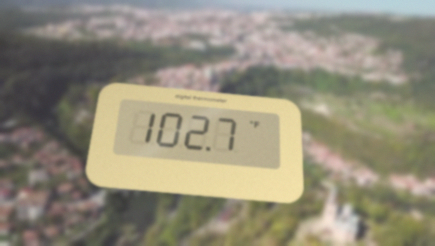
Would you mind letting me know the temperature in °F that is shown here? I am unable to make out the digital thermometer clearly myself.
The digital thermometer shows 102.7 °F
